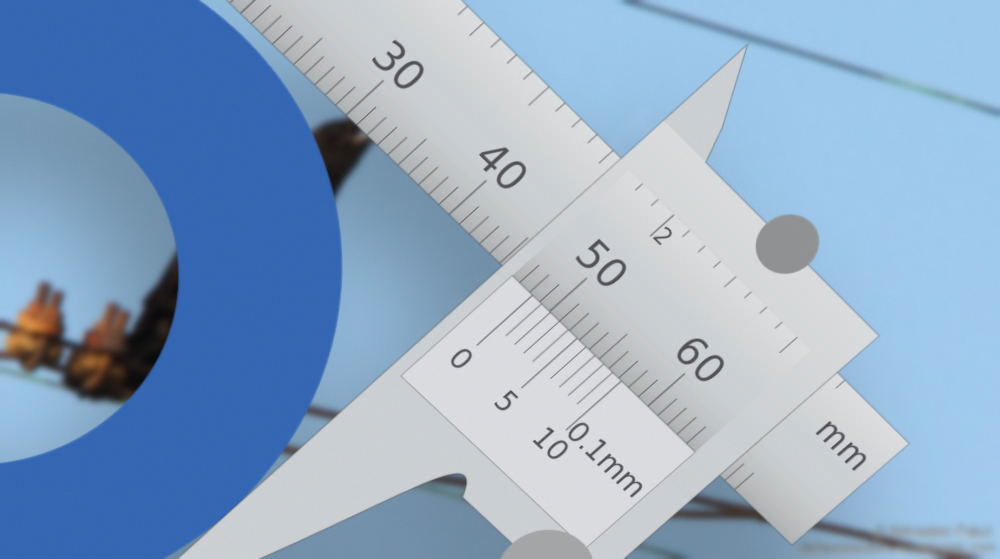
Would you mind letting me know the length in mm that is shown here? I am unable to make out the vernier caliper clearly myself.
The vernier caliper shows 48.3 mm
